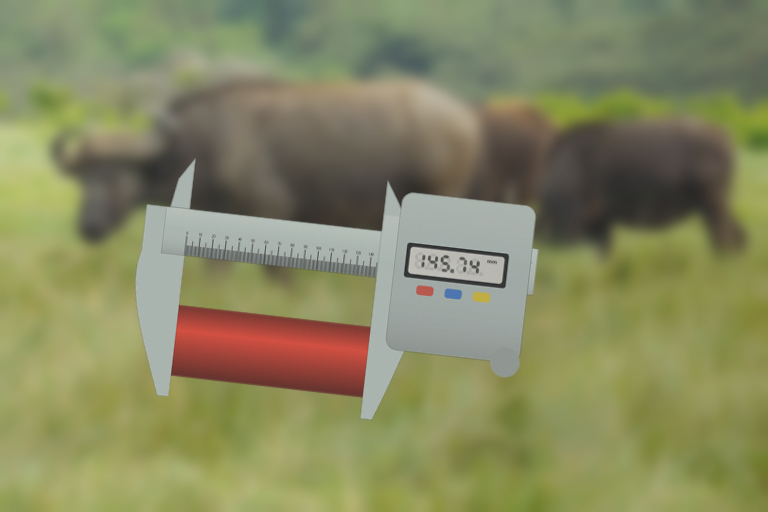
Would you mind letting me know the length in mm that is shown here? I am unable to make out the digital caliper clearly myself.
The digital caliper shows 145.74 mm
